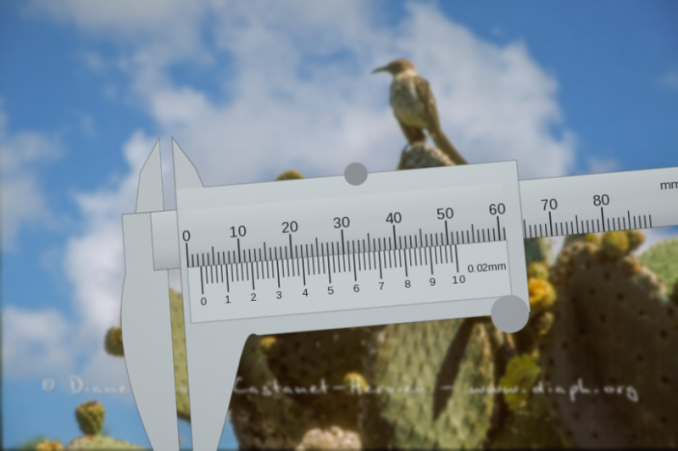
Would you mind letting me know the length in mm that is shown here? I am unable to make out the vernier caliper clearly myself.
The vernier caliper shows 2.5 mm
